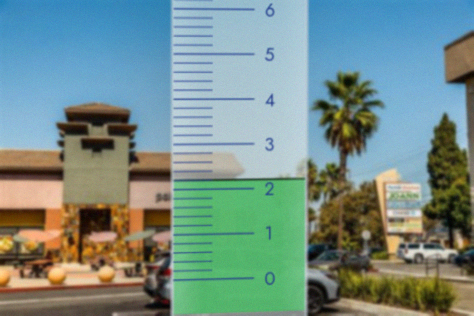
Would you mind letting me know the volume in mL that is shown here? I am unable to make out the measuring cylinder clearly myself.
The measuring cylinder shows 2.2 mL
